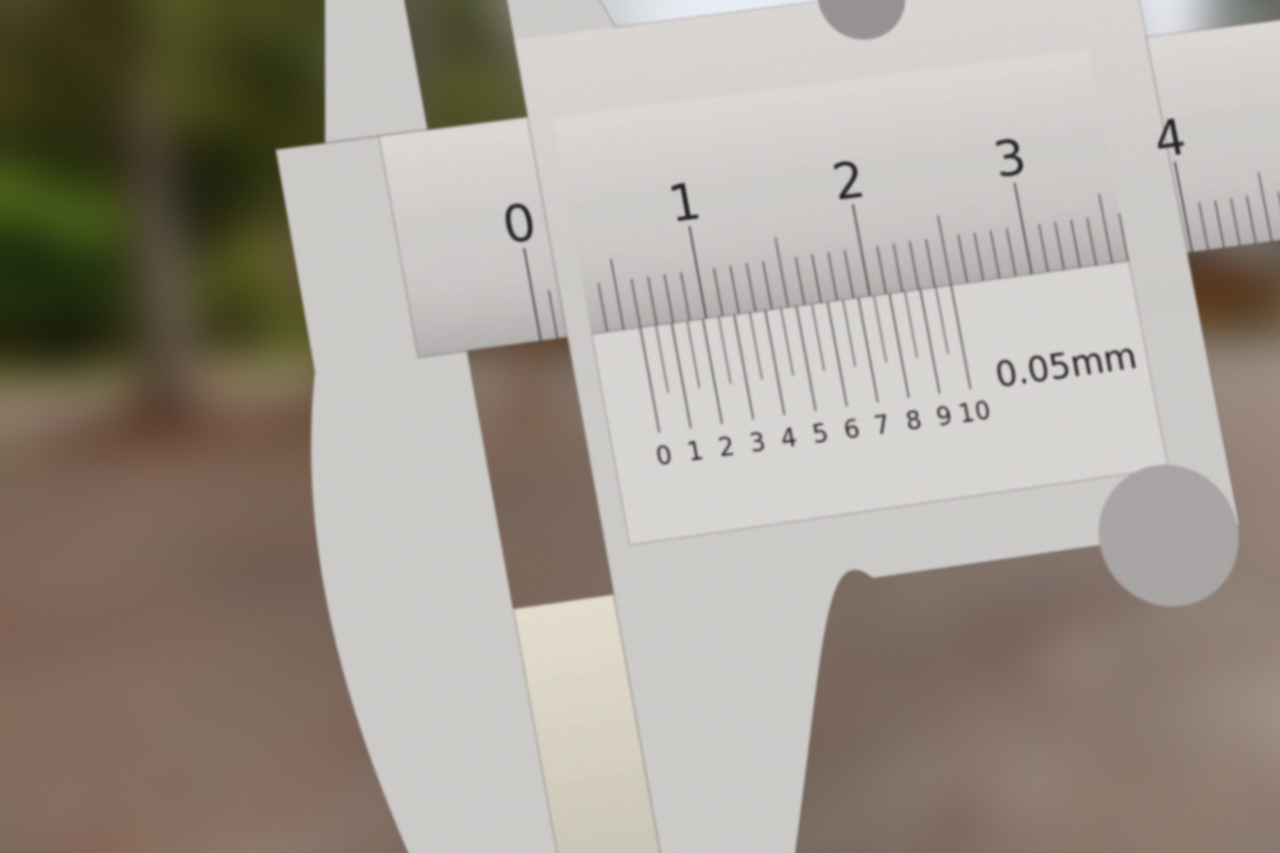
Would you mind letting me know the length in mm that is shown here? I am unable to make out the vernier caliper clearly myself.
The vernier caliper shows 6.0 mm
